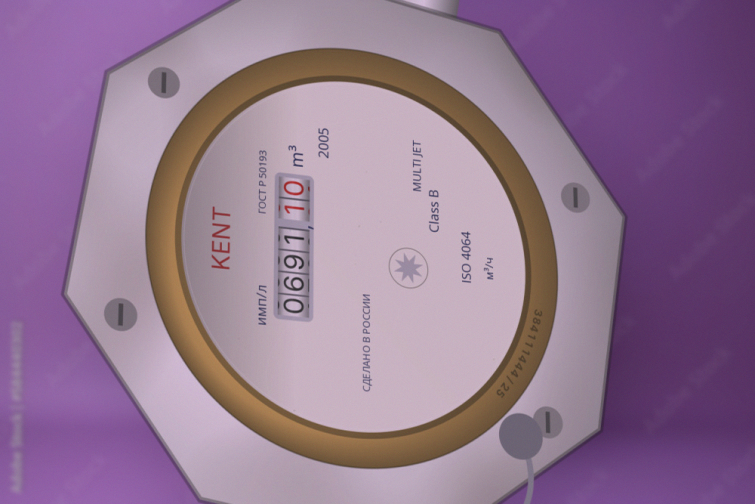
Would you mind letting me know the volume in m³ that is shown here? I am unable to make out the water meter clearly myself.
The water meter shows 691.10 m³
